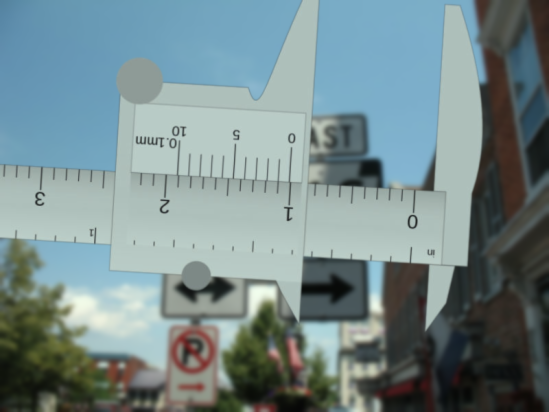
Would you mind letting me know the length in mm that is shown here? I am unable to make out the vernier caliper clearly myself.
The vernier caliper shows 10.1 mm
